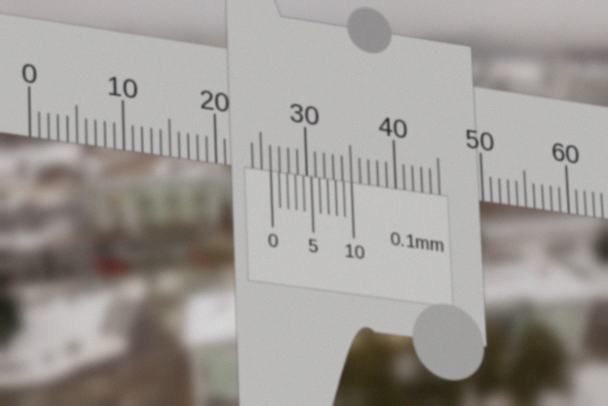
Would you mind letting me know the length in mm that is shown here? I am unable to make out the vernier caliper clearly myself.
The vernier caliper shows 26.0 mm
